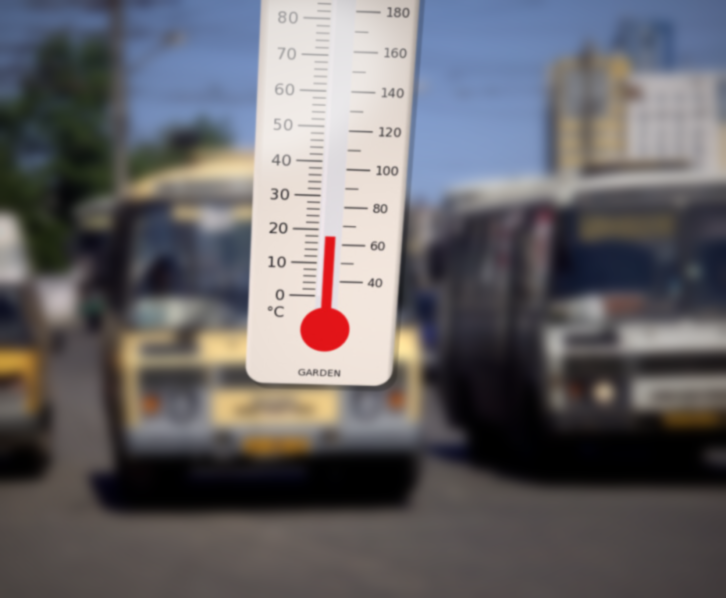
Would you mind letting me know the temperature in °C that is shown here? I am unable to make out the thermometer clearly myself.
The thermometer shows 18 °C
